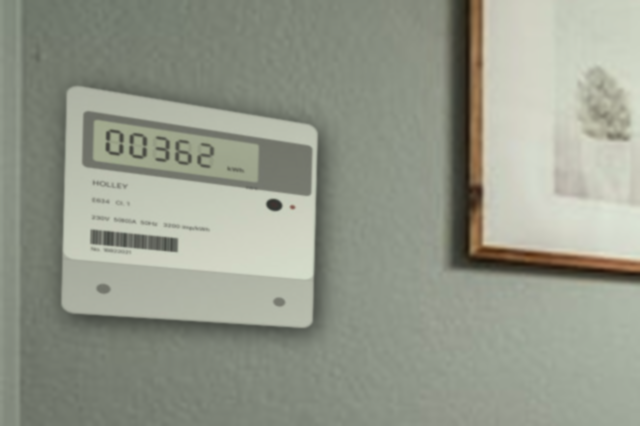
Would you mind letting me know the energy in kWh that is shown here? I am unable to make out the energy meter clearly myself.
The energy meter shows 362 kWh
